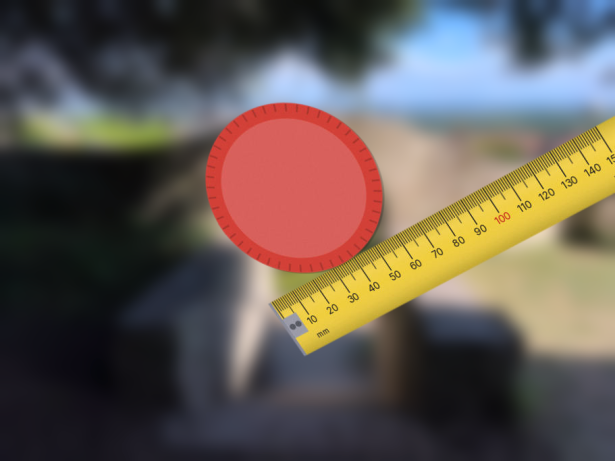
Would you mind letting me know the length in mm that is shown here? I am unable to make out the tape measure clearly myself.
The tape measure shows 70 mm
